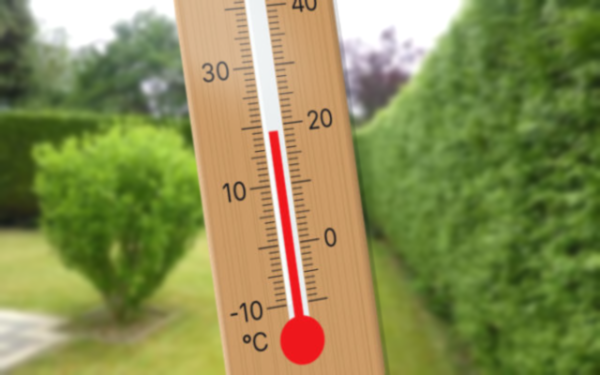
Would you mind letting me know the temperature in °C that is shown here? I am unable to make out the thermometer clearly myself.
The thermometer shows 19 °C
